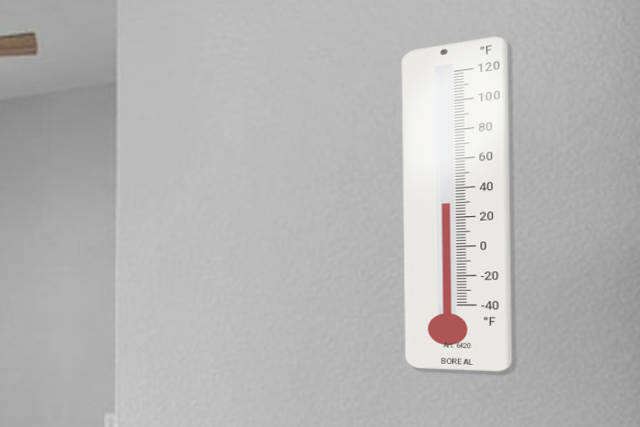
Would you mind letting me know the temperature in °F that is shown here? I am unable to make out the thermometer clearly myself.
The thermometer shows 30 °F
